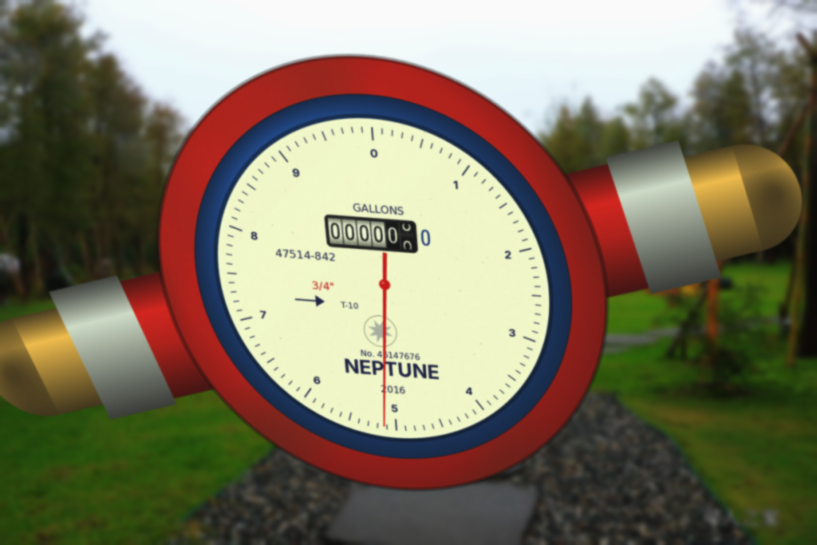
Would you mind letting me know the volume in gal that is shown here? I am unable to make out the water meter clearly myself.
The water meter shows 85.1 gal
